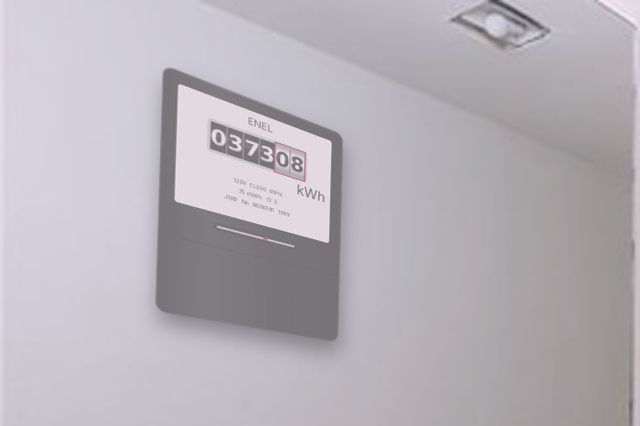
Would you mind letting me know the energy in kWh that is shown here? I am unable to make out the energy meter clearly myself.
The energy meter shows 373.08 kWh
